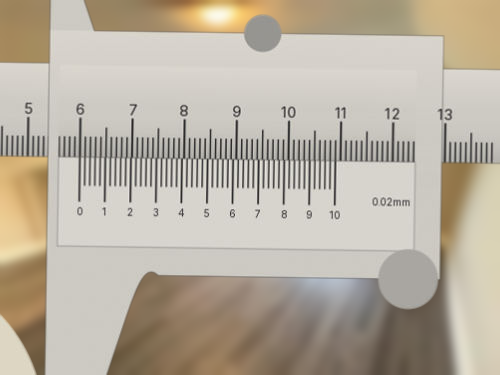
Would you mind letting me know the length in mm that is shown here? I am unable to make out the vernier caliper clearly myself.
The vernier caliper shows 60.0 mm
